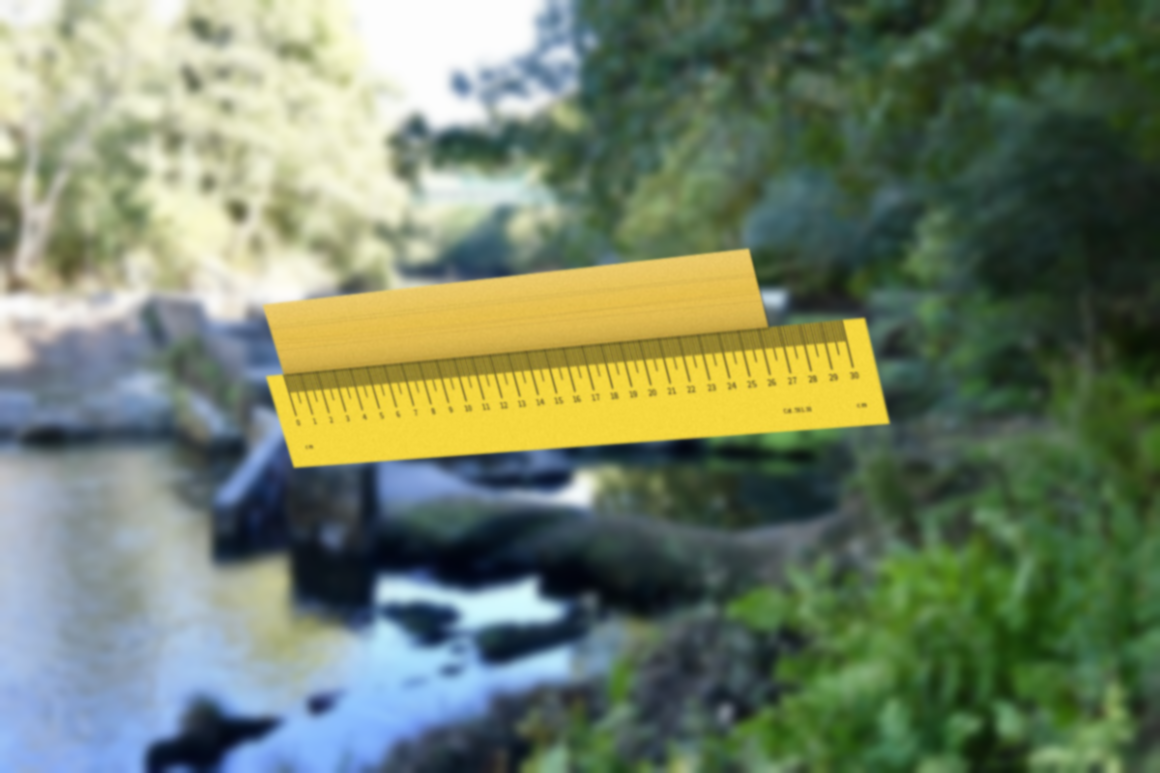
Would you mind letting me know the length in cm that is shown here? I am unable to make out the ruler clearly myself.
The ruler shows 26.5 cm
